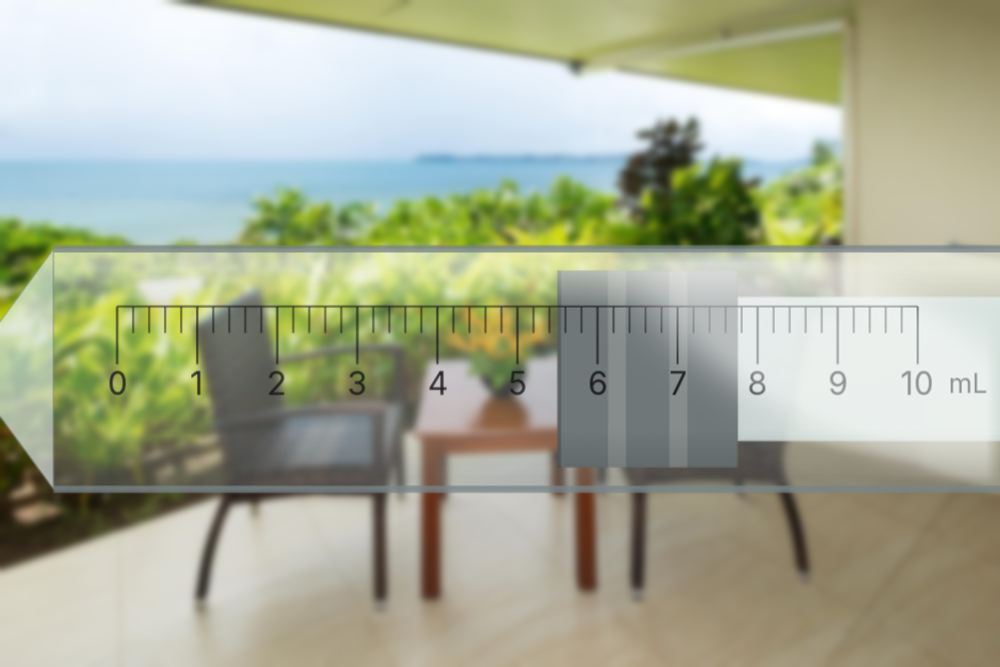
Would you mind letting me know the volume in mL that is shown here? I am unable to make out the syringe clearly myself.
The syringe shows 5.5 mL
